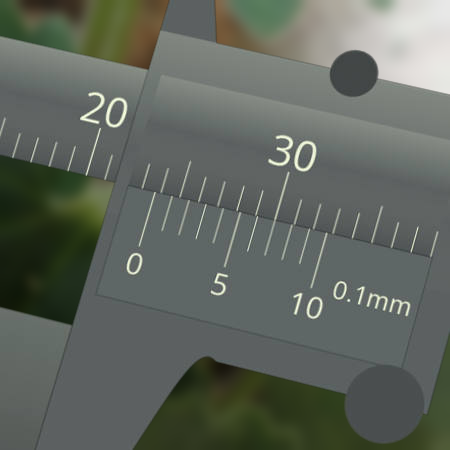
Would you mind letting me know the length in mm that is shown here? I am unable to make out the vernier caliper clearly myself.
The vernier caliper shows 23.7 mm
